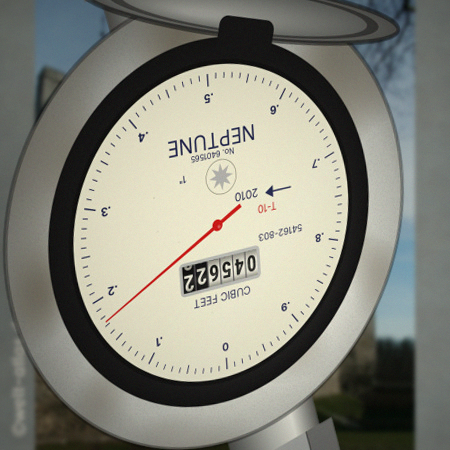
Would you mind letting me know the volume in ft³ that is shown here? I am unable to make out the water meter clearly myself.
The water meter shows 45622.17 ft³
